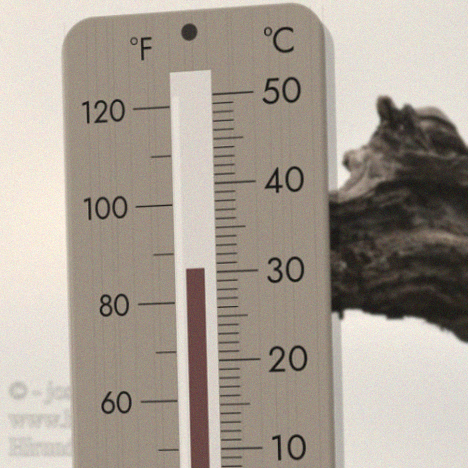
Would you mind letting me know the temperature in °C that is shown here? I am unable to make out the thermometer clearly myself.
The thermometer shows 30.5 °C
